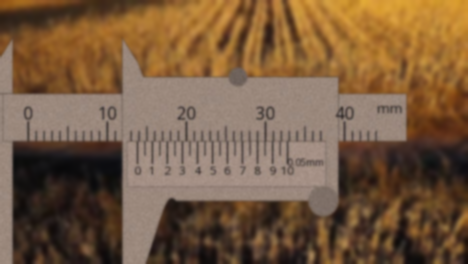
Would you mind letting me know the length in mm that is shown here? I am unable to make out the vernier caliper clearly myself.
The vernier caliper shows 13.8 mm
